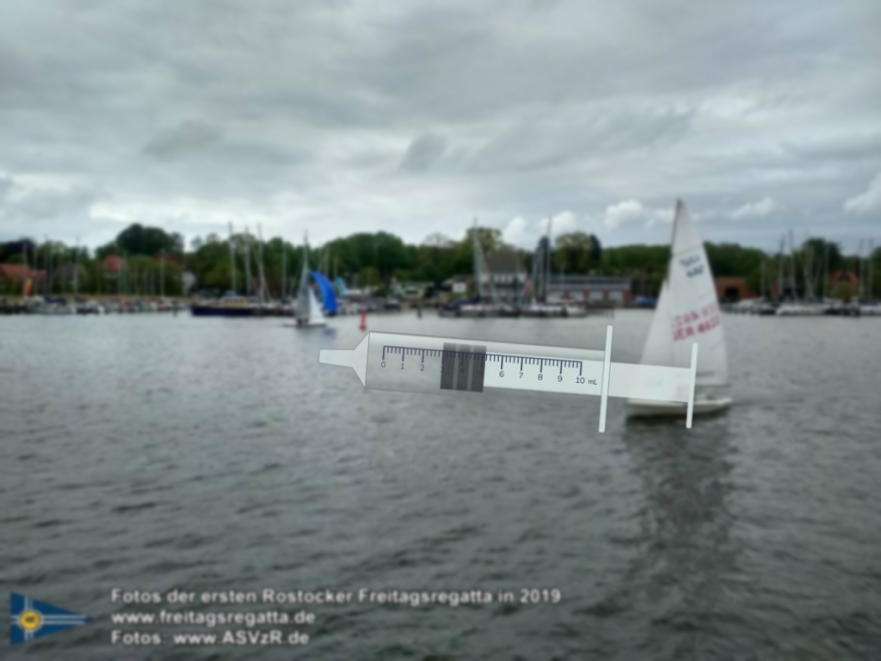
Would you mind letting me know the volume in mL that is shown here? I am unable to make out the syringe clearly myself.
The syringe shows 3 mL
